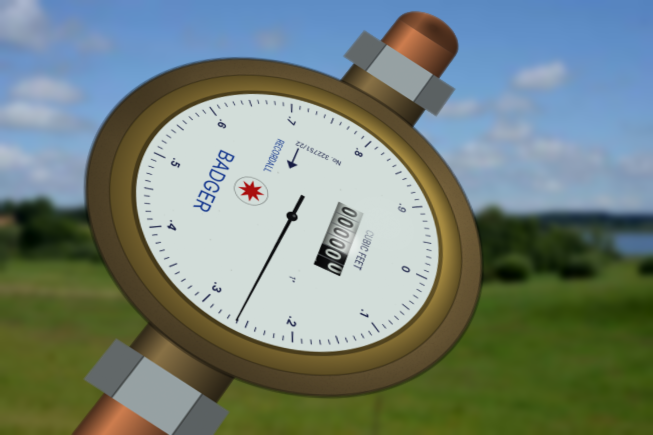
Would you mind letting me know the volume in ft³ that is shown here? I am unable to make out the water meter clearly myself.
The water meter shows 0.26 ft³
